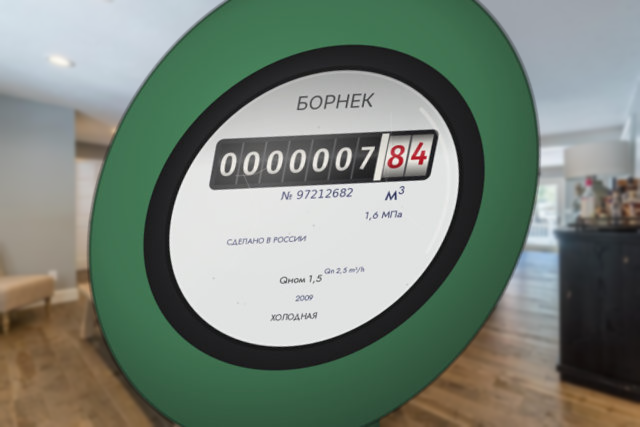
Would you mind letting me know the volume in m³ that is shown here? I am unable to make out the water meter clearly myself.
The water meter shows 7.84 m³
